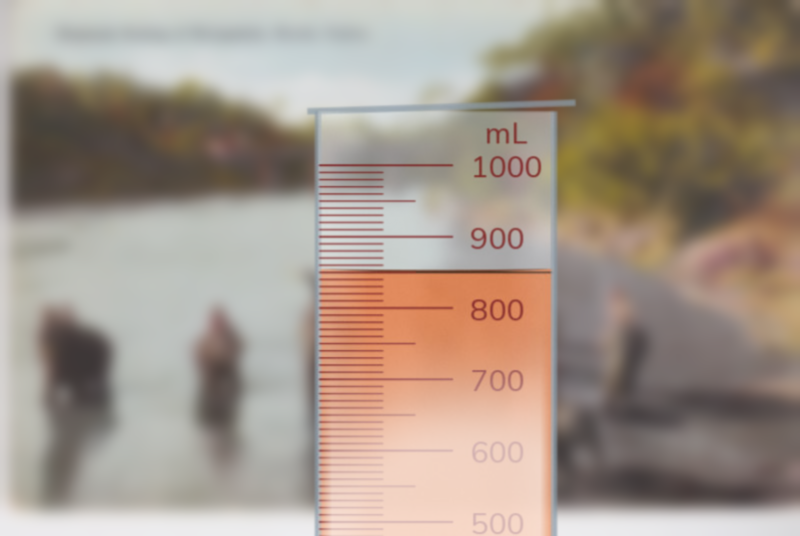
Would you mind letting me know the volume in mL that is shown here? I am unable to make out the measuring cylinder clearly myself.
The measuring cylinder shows 850 mL
